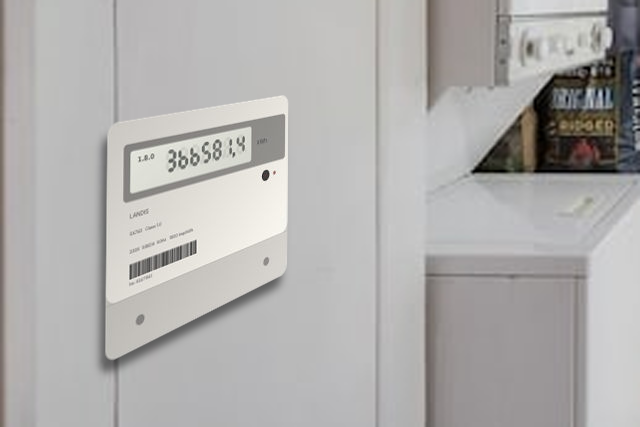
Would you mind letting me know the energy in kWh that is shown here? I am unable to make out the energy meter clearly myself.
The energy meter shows 366581.4 kWh
